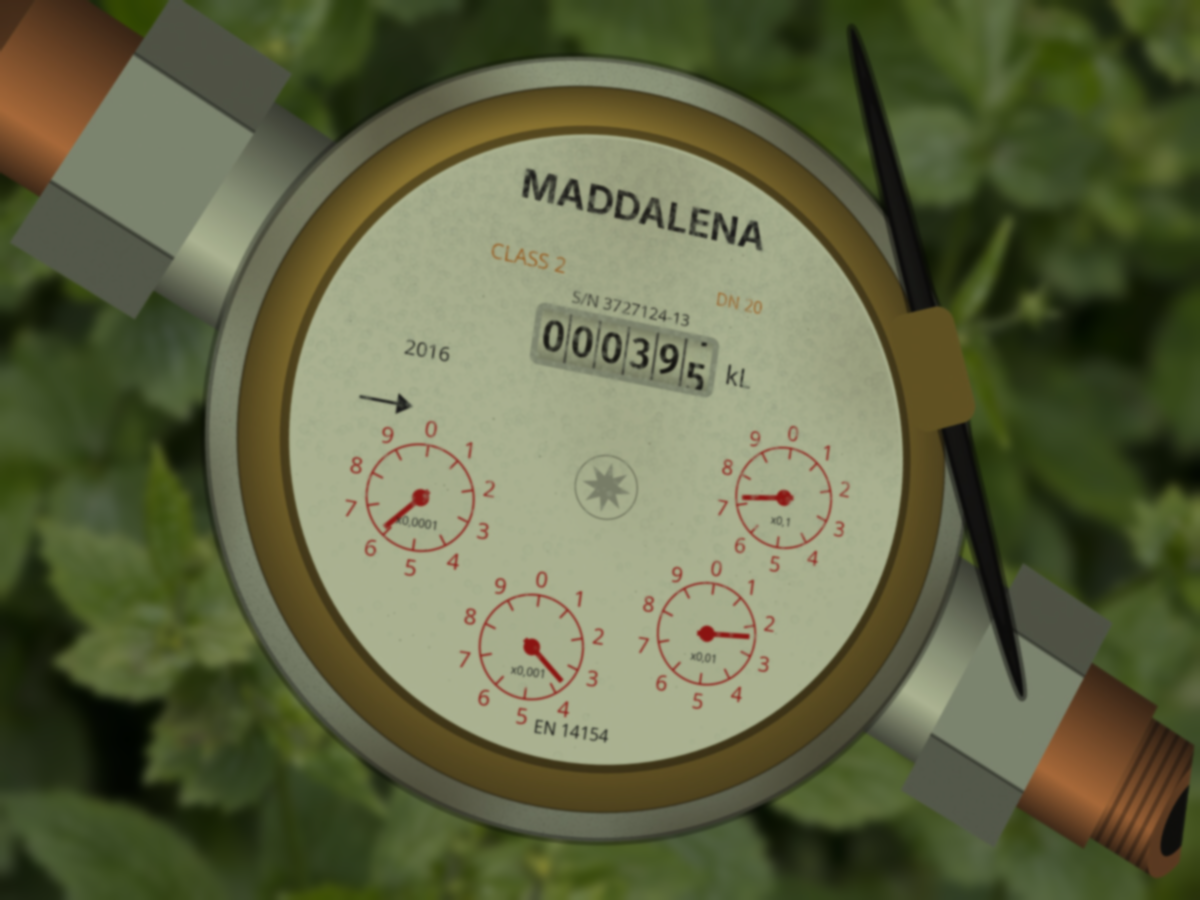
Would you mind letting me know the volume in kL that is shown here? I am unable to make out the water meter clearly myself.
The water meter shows 394.7236 kL
